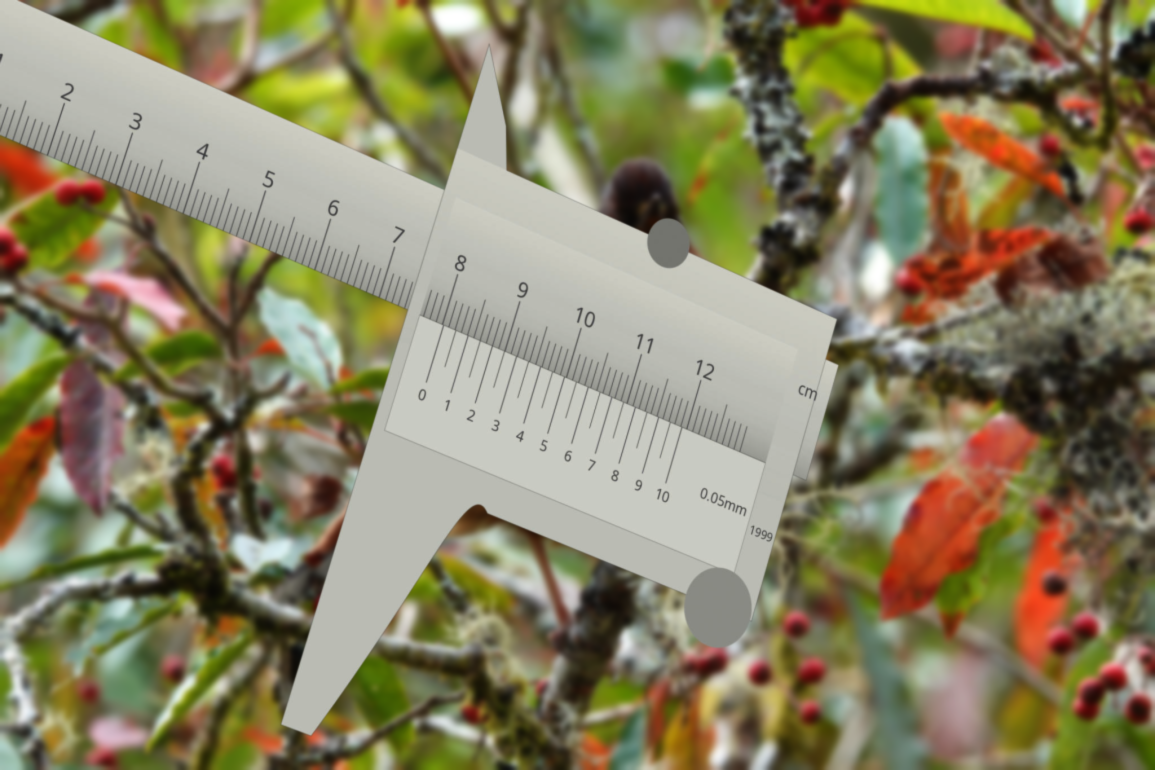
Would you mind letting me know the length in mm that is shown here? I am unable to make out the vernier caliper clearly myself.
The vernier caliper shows 80.2 mm
